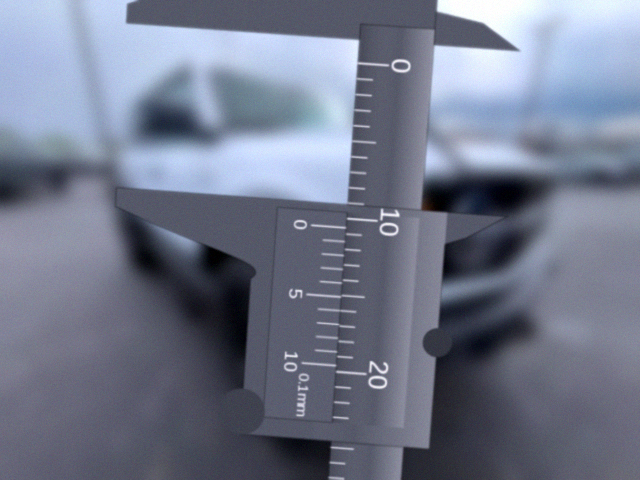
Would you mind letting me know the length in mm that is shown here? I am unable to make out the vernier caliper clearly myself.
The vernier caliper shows 10.6 mm
